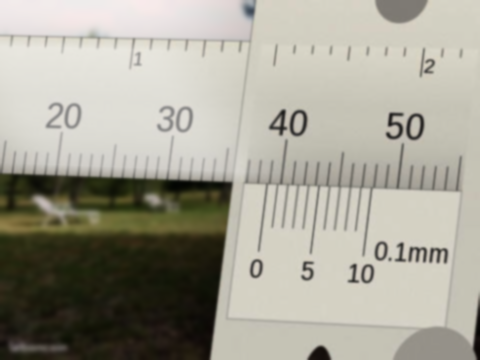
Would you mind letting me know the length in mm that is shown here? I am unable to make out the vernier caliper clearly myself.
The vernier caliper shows 38.8 mm
